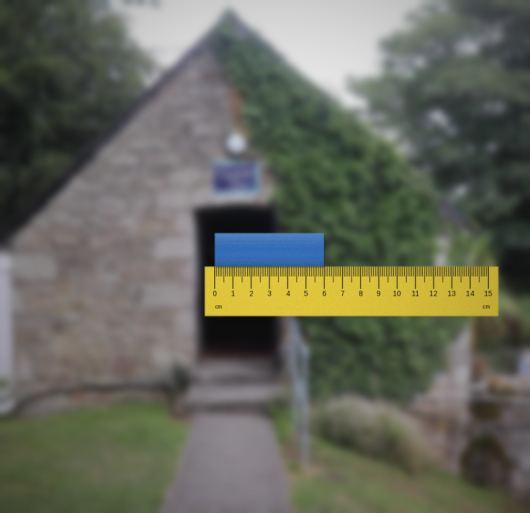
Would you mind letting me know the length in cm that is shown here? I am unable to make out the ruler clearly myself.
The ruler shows 6 cm
